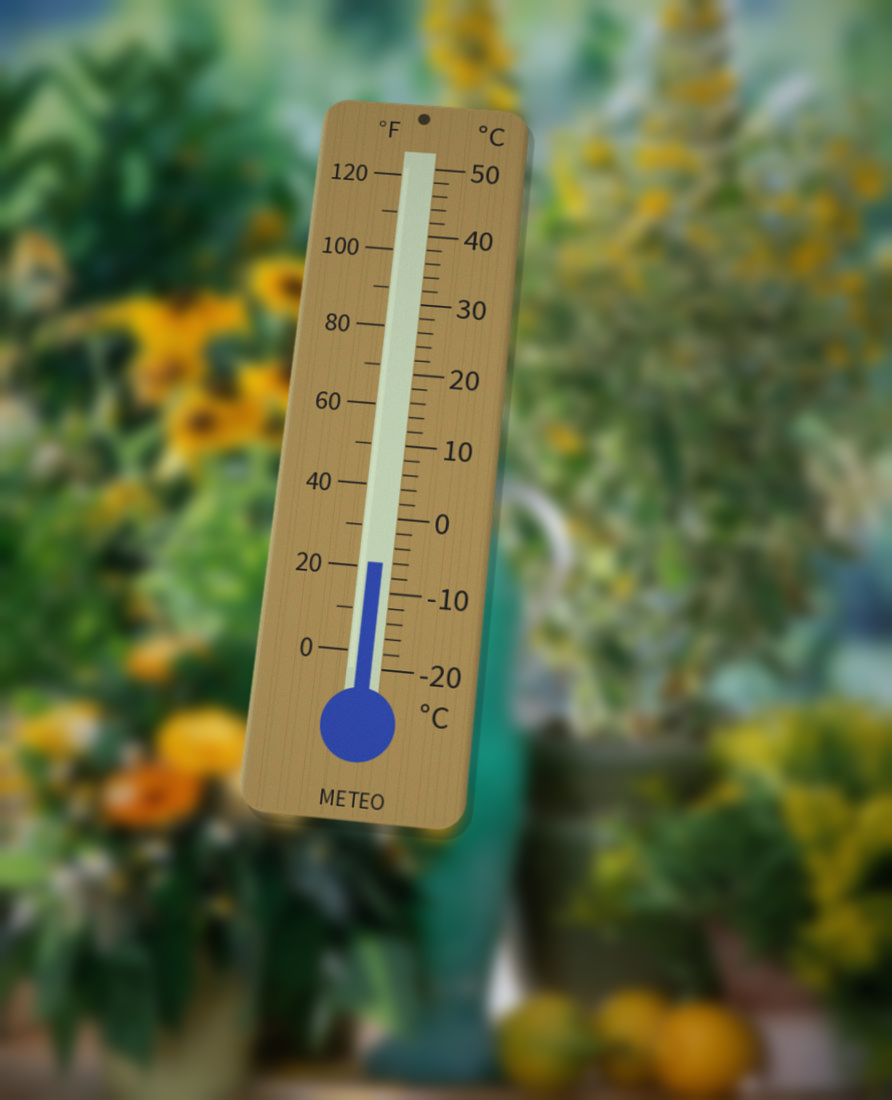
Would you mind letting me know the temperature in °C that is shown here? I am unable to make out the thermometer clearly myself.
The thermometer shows -6 °C
